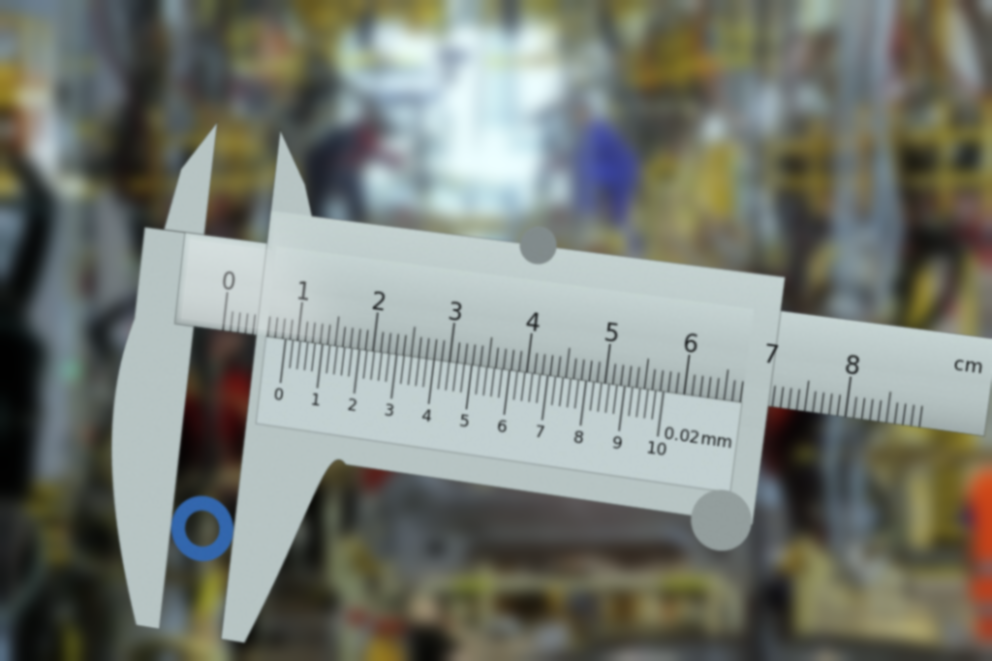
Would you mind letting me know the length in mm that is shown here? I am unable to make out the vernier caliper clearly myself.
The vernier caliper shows 8.4 mm
